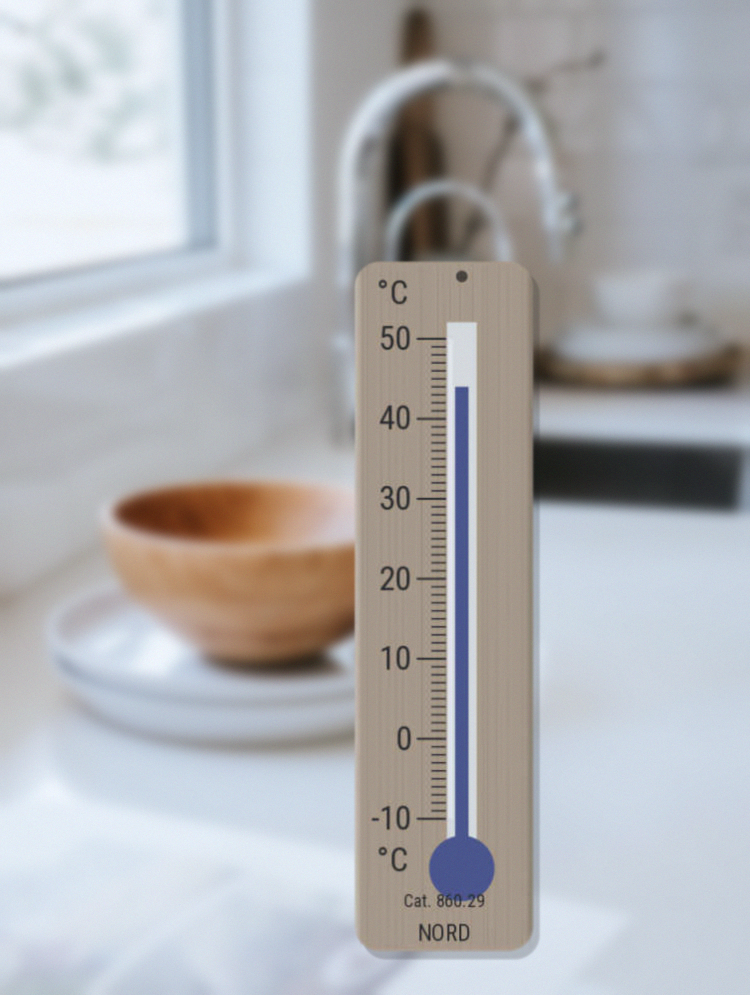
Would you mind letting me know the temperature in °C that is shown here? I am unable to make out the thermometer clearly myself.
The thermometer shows 44 °C
